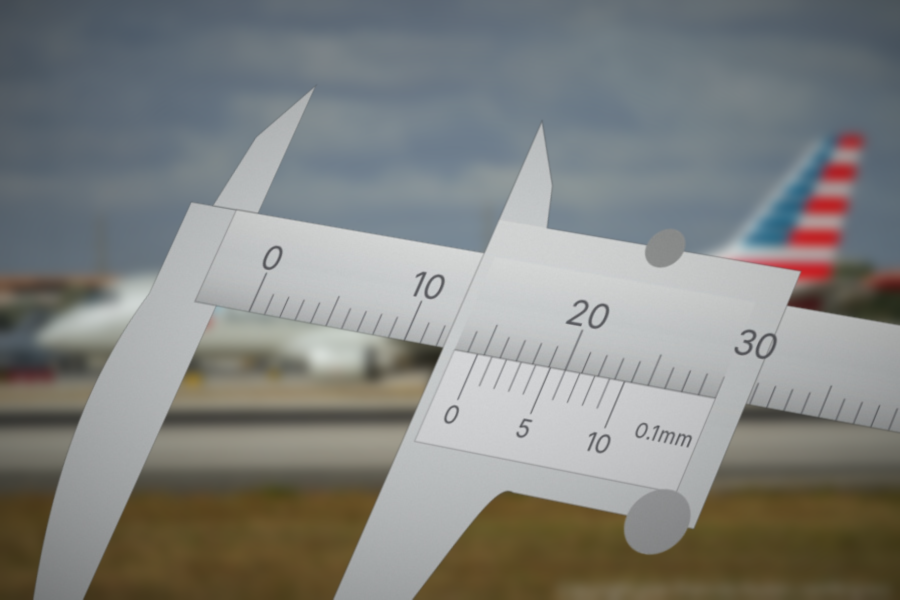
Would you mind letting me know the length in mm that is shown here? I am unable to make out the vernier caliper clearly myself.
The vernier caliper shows 14.6 mm
